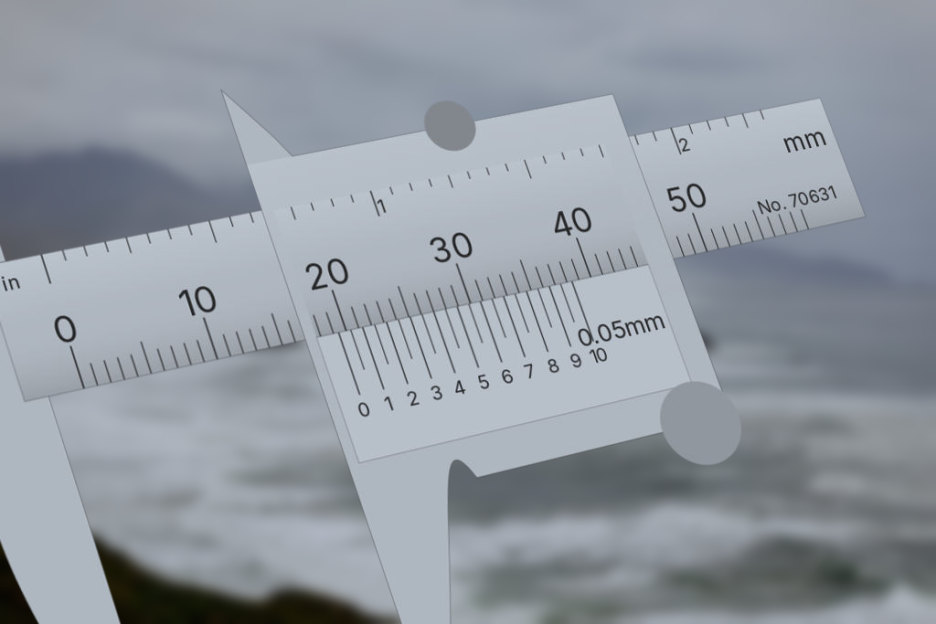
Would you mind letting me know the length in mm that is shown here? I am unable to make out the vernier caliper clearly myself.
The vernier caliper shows 19.4 mm
